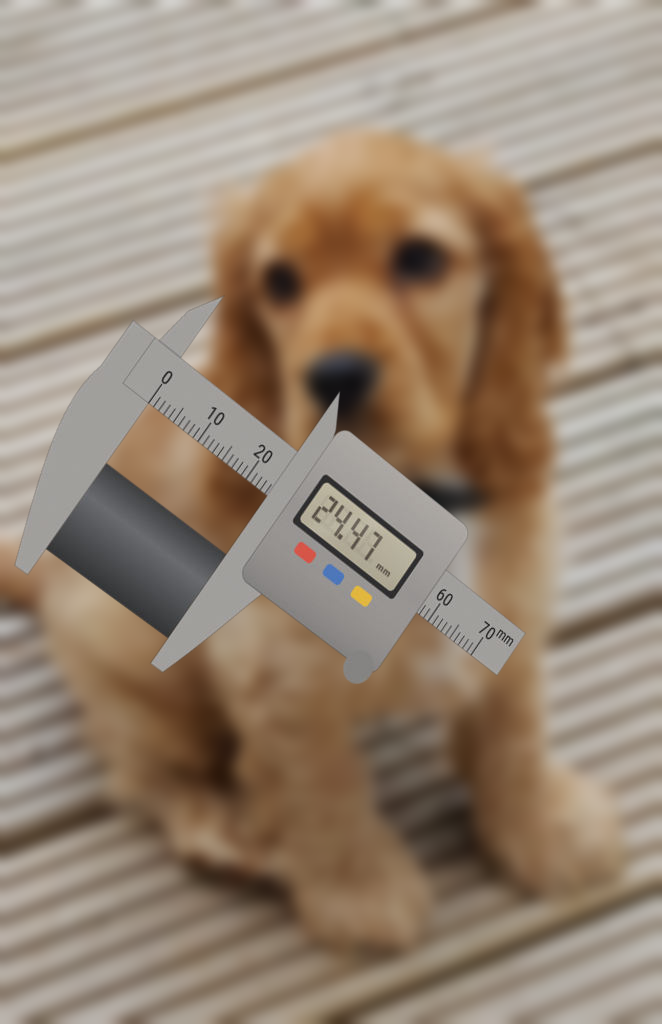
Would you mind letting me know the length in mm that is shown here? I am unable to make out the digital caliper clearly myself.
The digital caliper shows 24.47 mm
